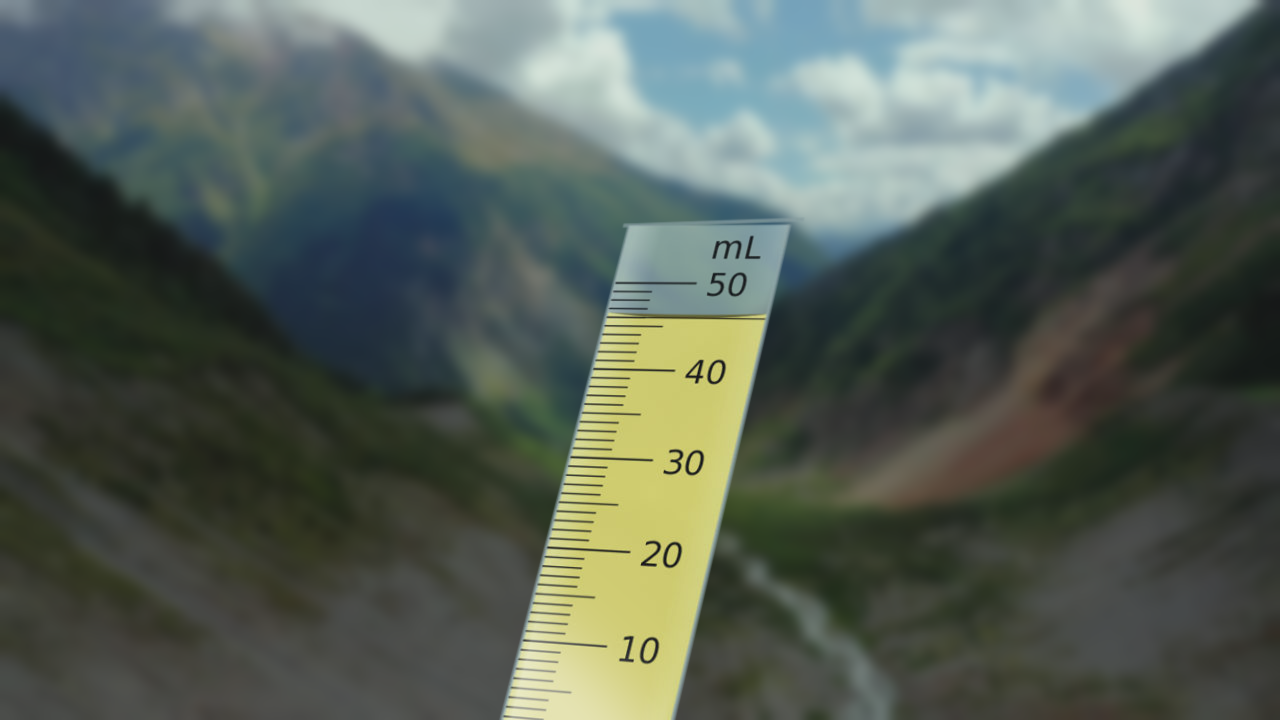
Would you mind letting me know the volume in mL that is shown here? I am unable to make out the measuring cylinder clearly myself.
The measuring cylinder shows 46 mL
